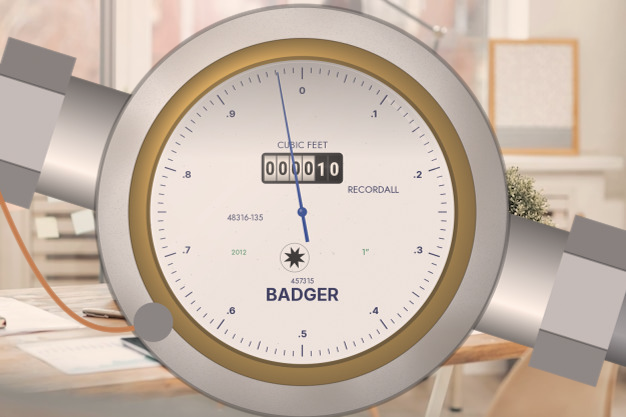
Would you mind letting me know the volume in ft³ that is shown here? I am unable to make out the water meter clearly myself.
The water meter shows 9.97 ft³
